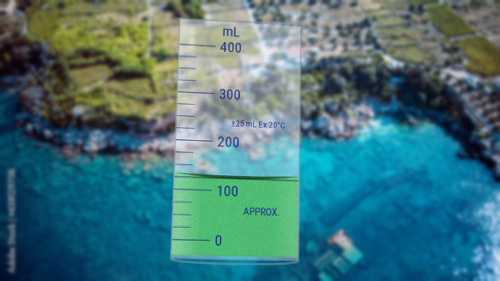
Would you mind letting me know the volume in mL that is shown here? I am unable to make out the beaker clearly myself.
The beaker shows 125 mL
